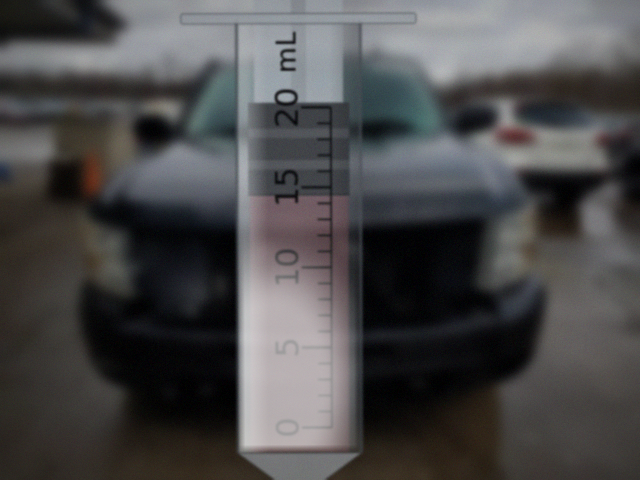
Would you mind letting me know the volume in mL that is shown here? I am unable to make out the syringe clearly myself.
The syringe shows 14.5 mL
